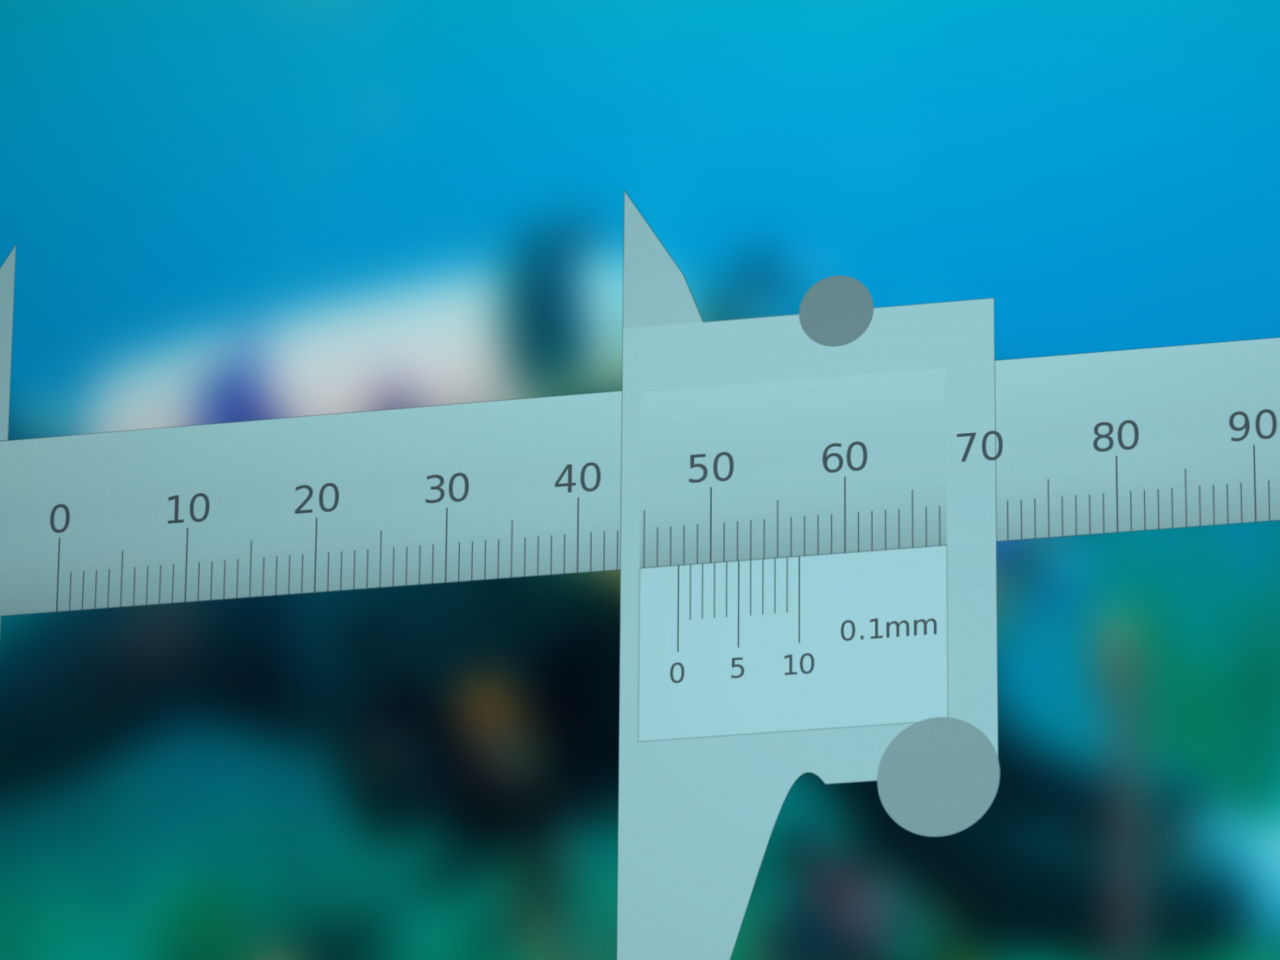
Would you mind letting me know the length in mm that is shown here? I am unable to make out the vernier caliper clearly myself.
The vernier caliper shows 47.6 mm
